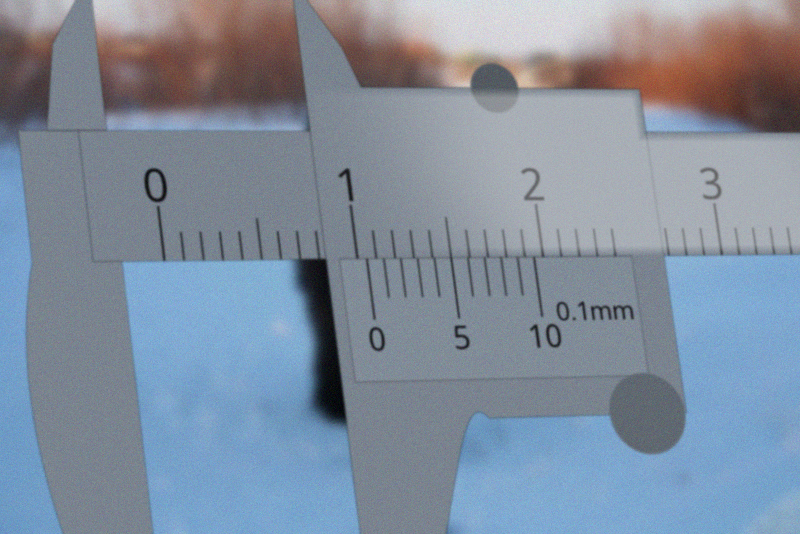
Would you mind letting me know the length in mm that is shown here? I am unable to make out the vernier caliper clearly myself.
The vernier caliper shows 10.5 mm
